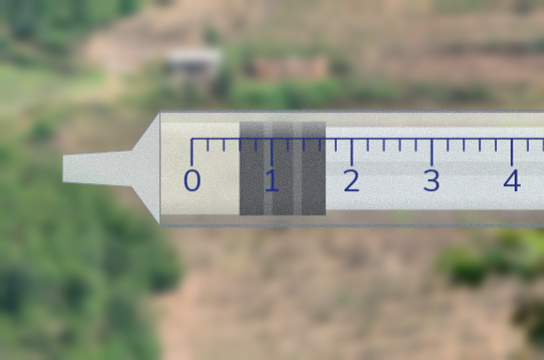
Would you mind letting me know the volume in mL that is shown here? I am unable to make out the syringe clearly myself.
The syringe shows 0.6 mL
